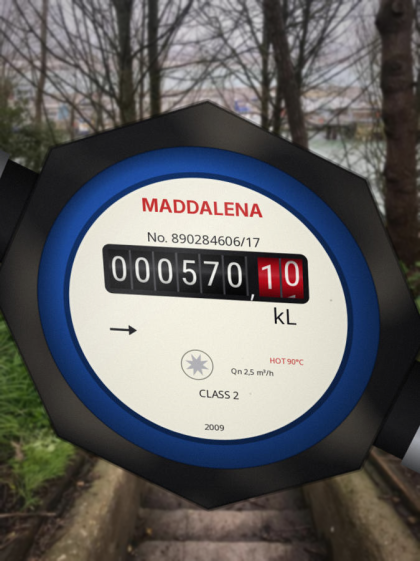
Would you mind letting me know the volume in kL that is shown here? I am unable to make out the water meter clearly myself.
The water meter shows 570.10 kL
